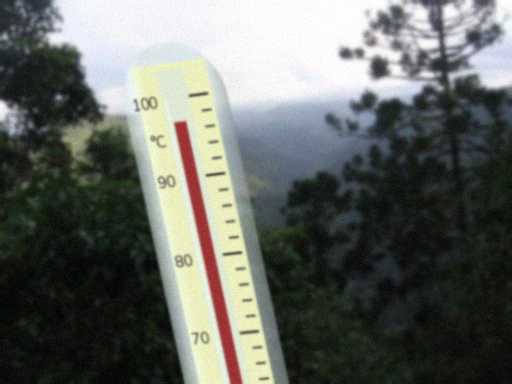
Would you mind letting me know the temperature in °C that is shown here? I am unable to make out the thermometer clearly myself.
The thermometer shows 97 °C
